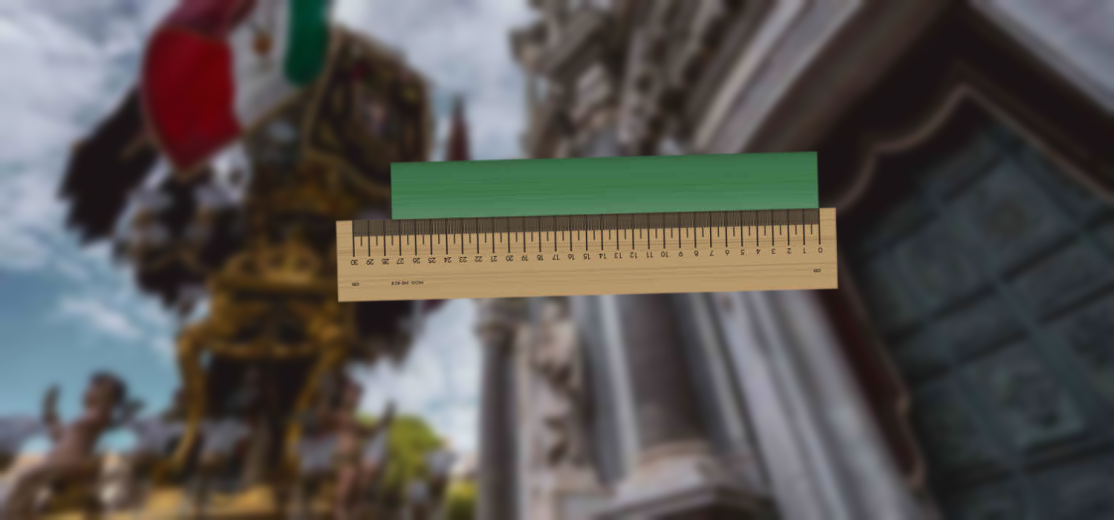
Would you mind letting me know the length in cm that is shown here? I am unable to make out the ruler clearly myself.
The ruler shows 27.5 cm
